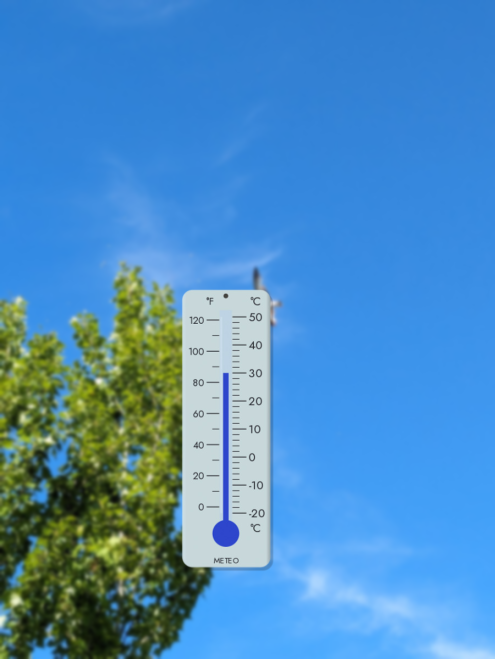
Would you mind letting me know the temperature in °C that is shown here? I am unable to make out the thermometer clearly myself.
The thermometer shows 30 °C
